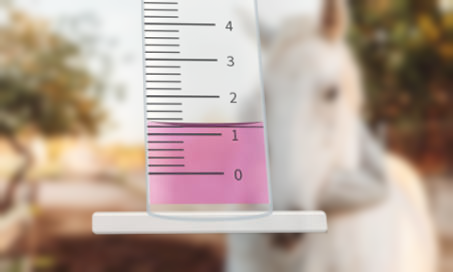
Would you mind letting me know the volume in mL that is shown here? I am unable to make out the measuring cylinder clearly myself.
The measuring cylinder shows 1.2 mL
